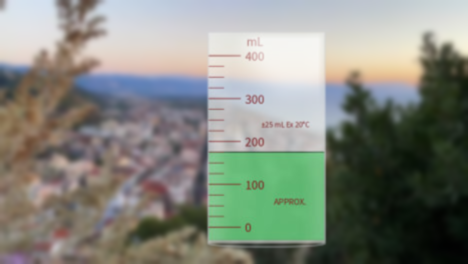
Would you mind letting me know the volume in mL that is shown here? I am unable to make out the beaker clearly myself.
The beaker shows 175 mL
